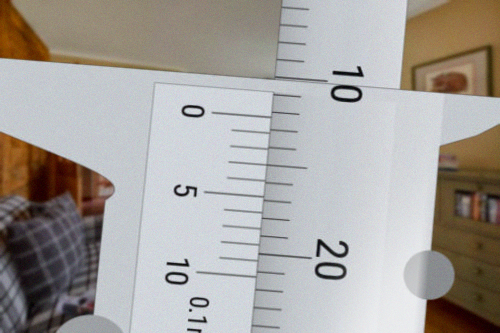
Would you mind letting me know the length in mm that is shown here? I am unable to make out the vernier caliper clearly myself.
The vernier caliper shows 12.3 mm
